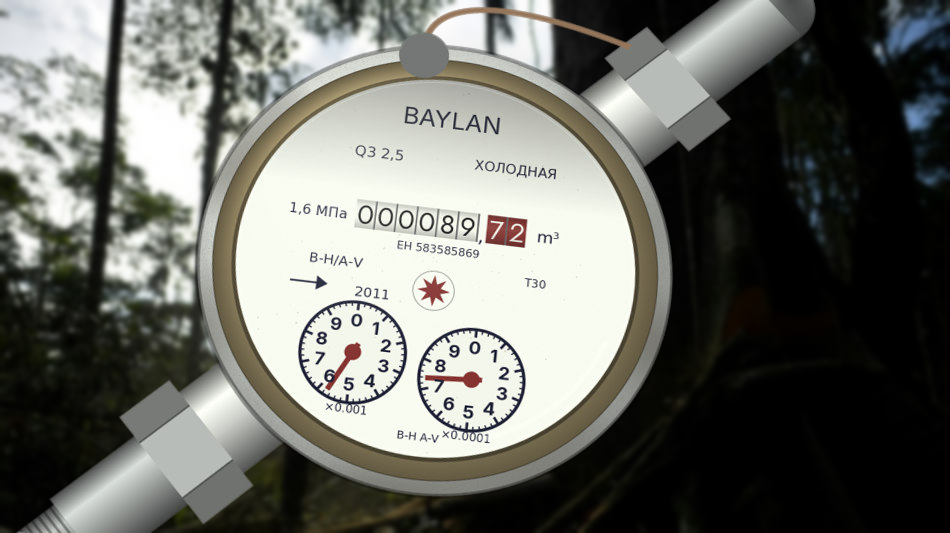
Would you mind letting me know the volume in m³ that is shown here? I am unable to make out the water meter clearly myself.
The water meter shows 89.7257 m³
